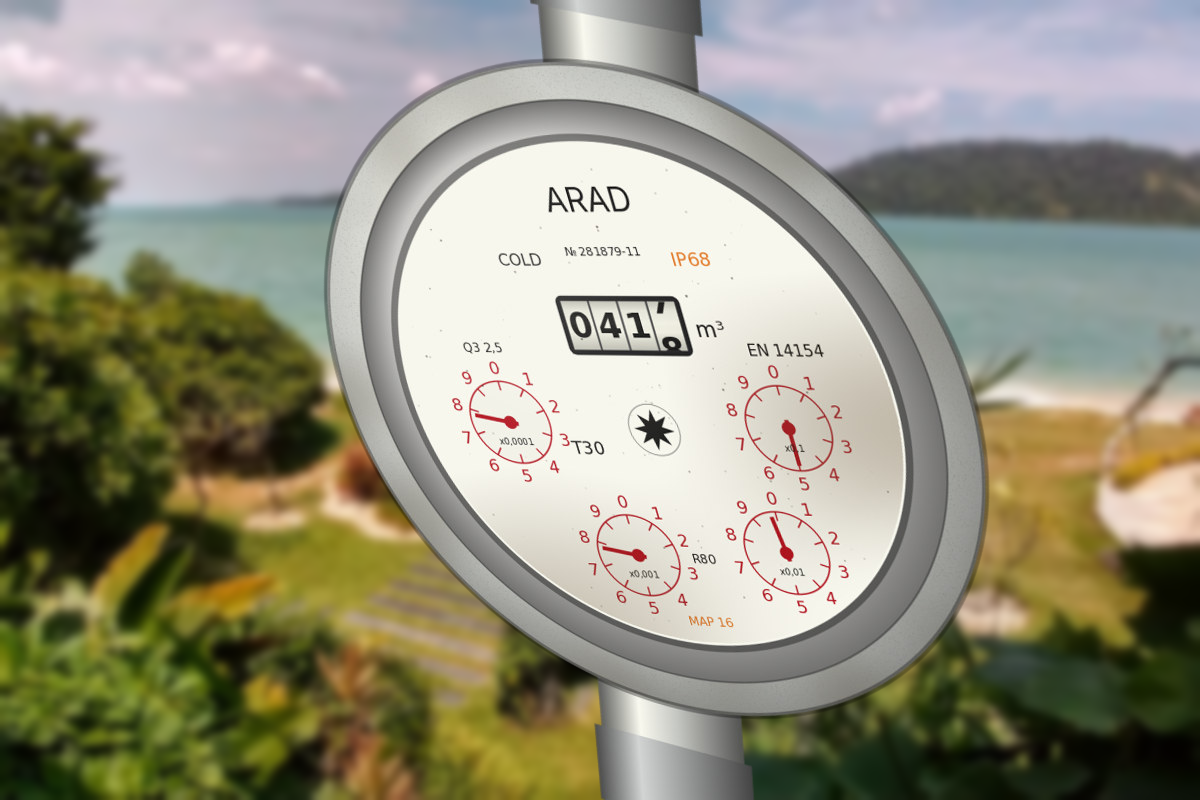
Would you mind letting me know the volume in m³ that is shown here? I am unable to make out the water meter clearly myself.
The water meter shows 417.4977 m³
